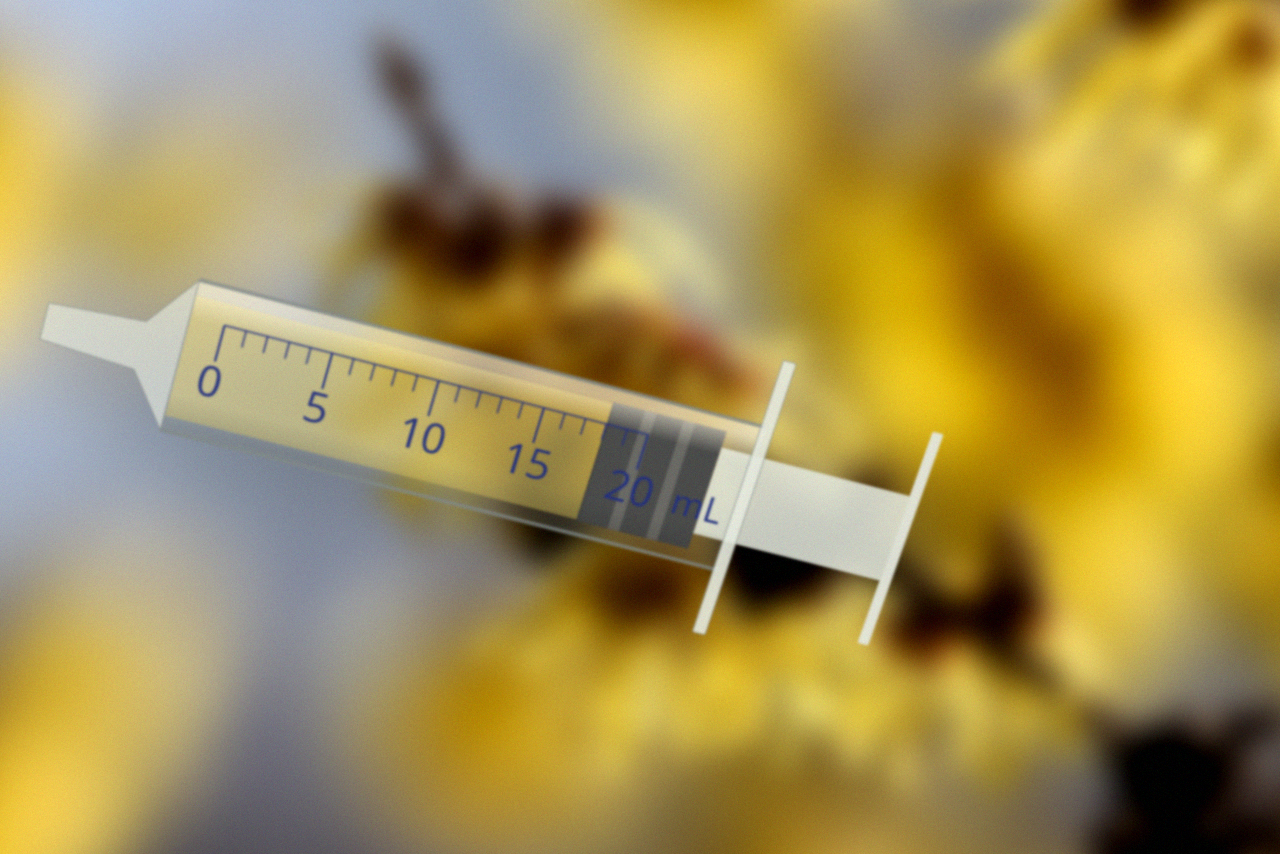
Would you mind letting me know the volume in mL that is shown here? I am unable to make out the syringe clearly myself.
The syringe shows 18 mL
